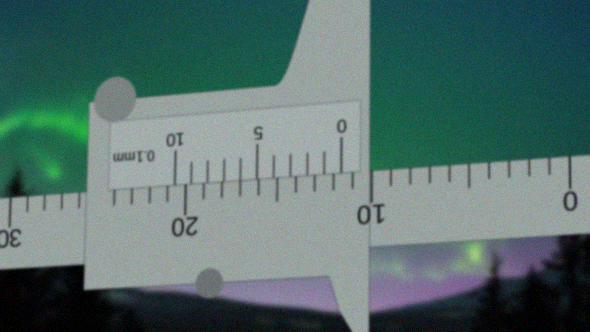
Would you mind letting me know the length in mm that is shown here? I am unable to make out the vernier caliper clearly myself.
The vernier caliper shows 11.6 mm
